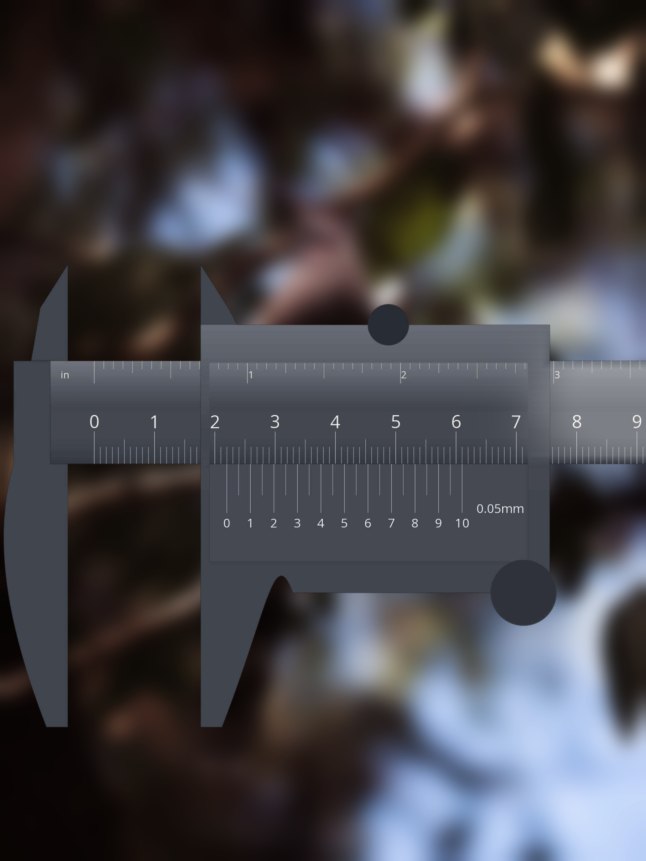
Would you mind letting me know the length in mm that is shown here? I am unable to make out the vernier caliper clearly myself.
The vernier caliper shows 22.0 mm
